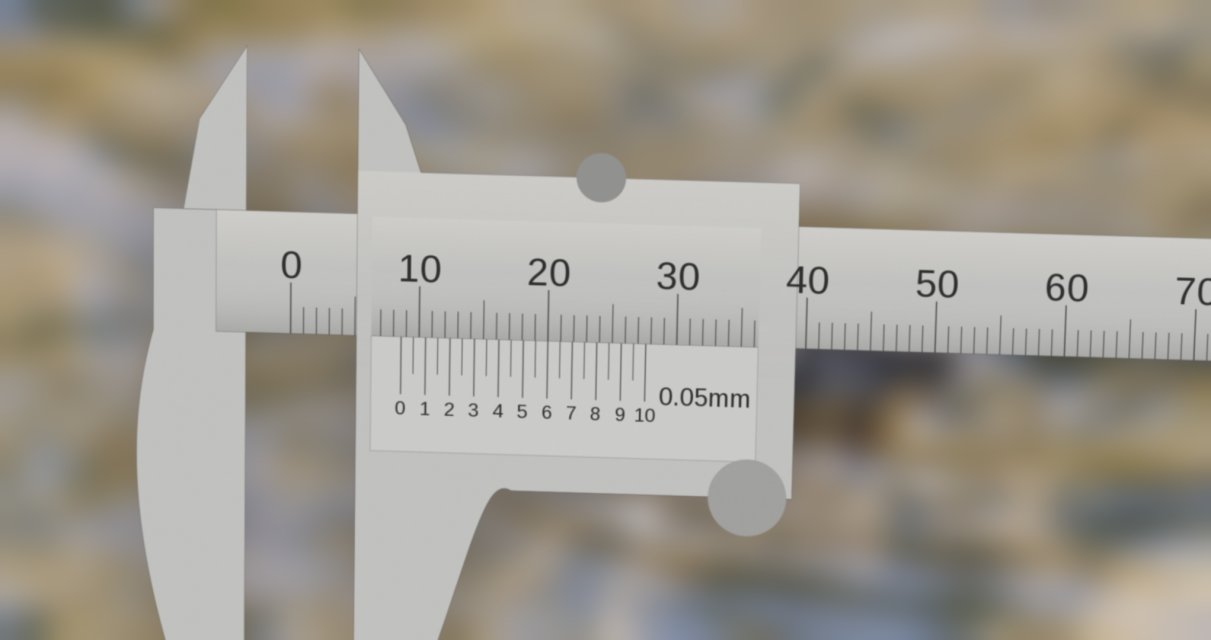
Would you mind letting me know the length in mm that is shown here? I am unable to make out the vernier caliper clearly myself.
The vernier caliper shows 8.6 mm
